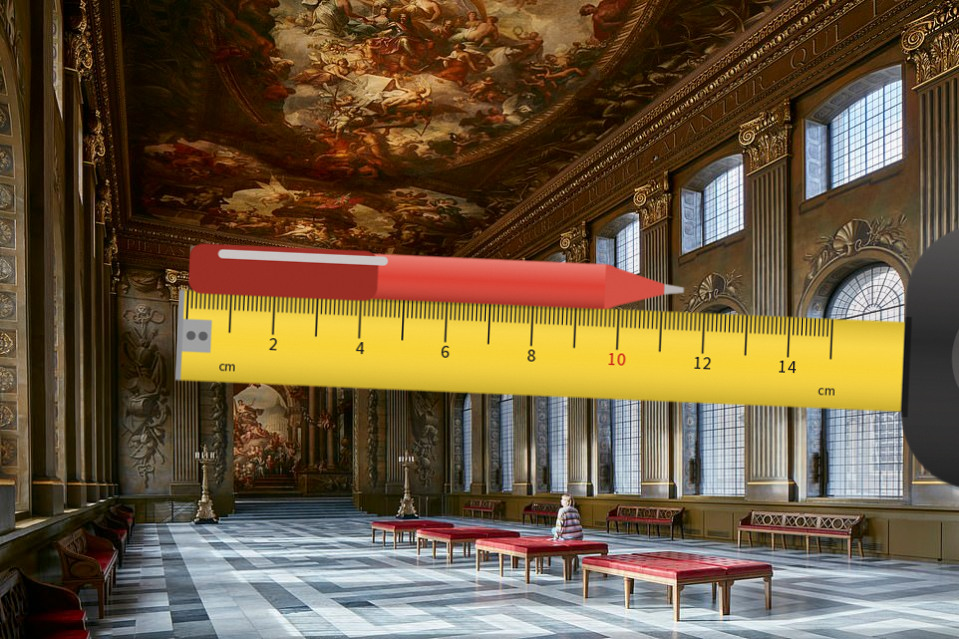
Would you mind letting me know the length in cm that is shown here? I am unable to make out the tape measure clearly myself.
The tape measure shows 11.5 cm
